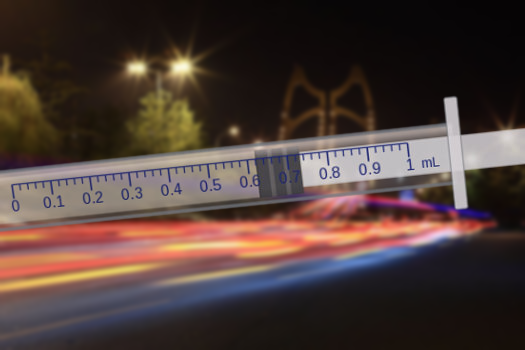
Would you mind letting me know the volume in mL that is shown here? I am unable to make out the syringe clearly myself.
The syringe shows 0.62 mL
